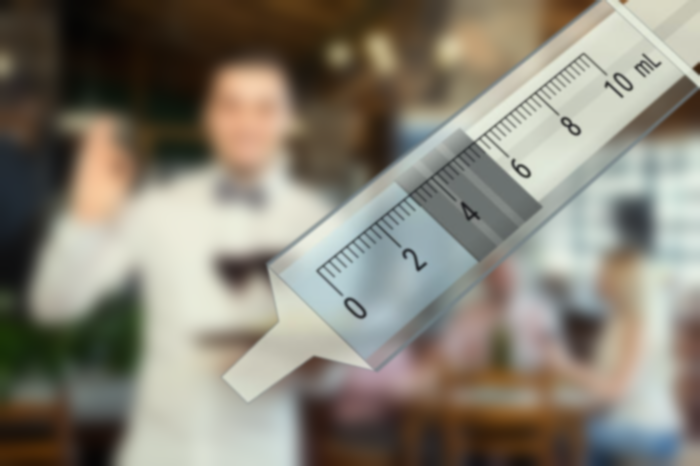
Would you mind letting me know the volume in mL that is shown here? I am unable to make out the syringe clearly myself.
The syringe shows 3.2 mL
